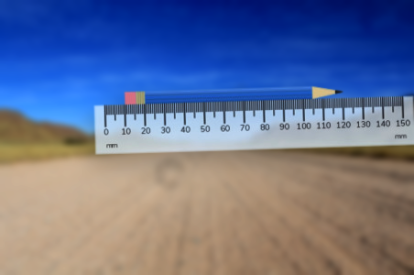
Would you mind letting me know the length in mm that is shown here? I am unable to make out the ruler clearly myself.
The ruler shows 110 mm
